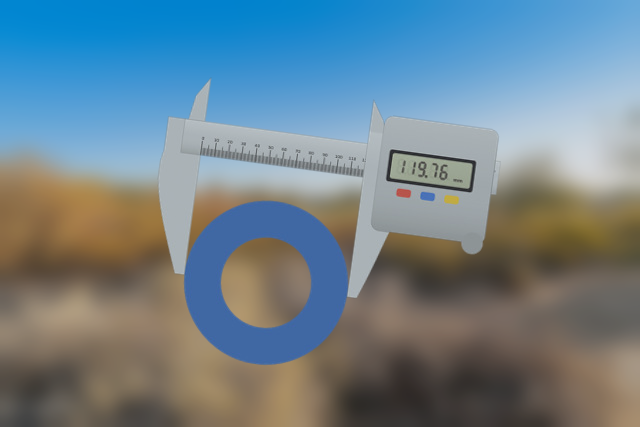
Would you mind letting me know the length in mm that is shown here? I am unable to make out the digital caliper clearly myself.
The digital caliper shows 119.76 mm
